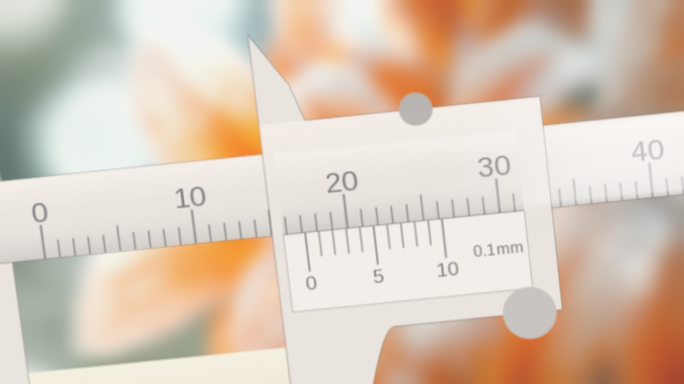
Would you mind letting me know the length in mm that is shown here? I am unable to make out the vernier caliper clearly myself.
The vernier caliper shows 17.2 mm
